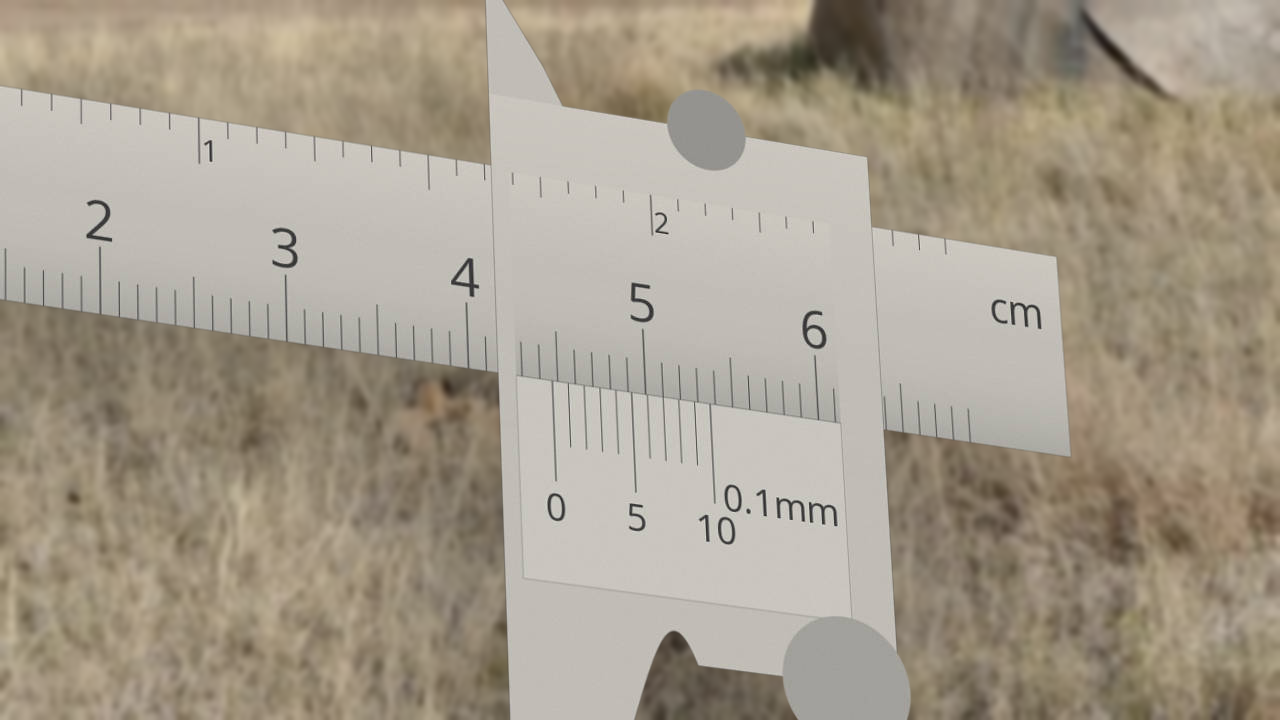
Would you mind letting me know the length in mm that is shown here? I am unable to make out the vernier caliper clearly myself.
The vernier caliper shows 44.7 mm
